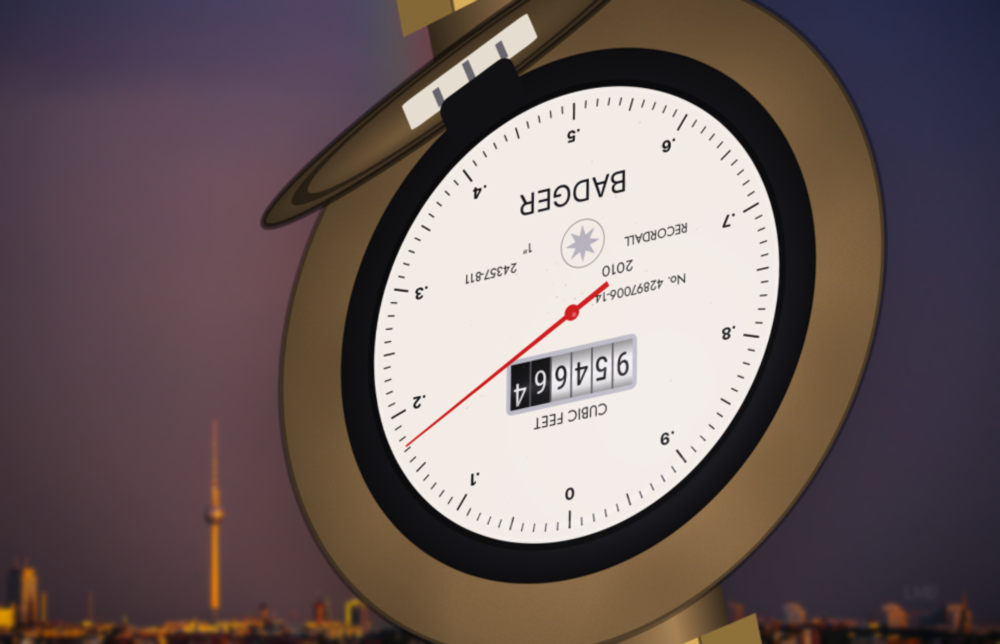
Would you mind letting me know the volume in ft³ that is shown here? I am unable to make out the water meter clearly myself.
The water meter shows 954664.17 ft³
